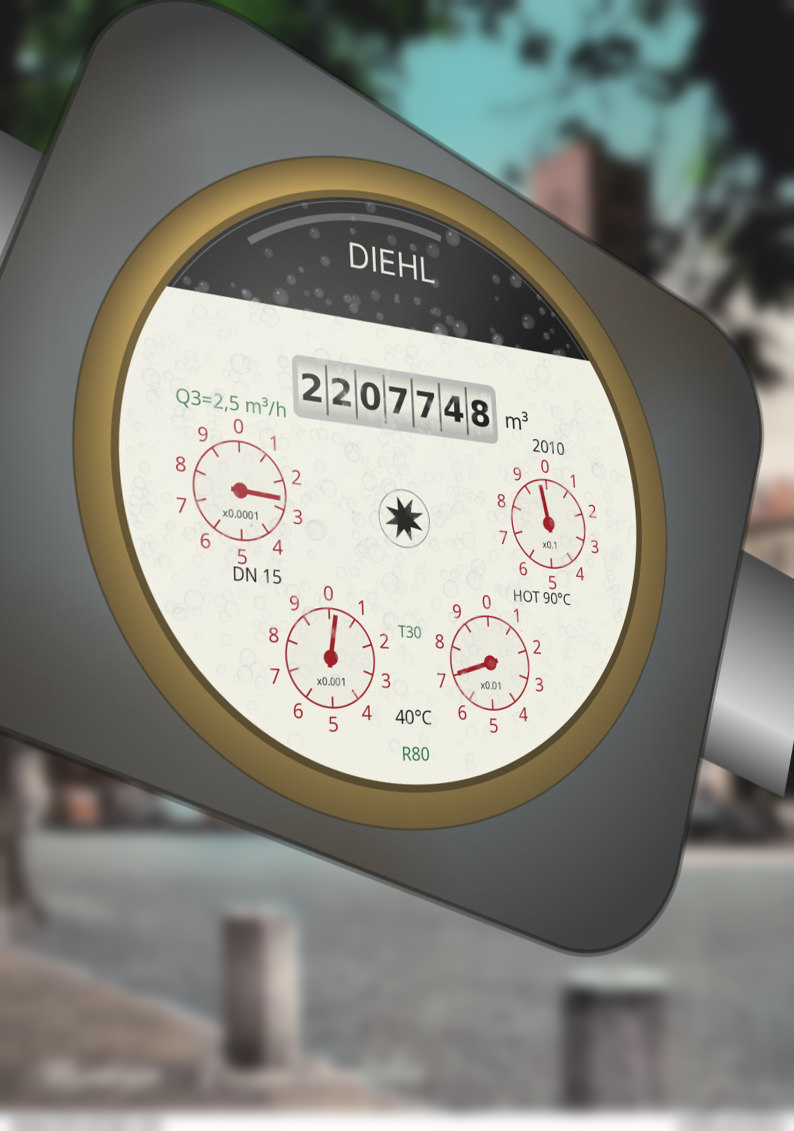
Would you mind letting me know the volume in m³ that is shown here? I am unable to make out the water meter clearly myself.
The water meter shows 2207747.9702 m³
